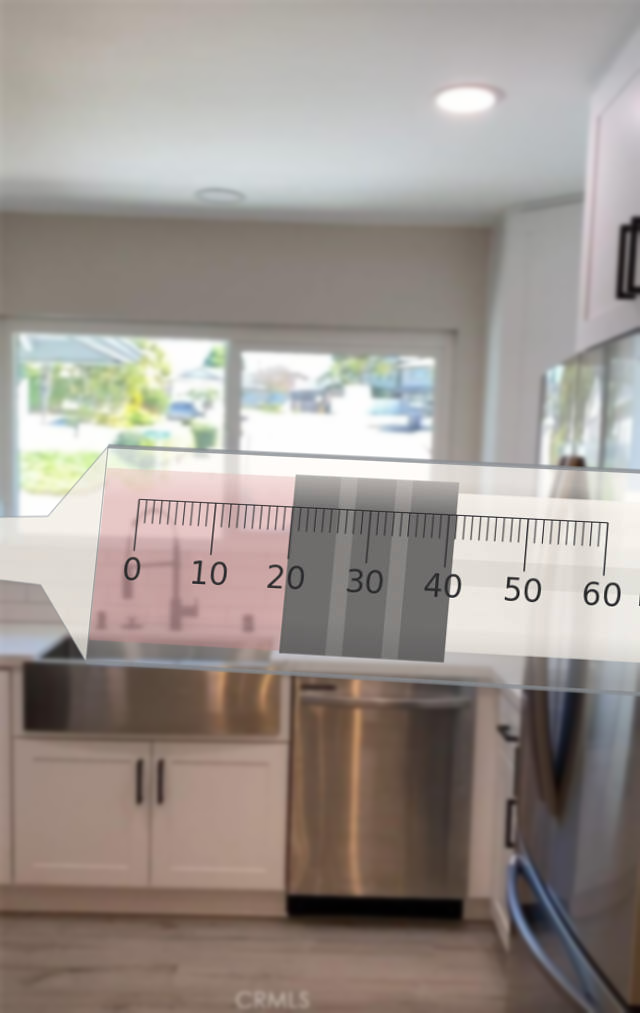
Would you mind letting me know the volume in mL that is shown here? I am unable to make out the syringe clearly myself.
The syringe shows 20 mL
